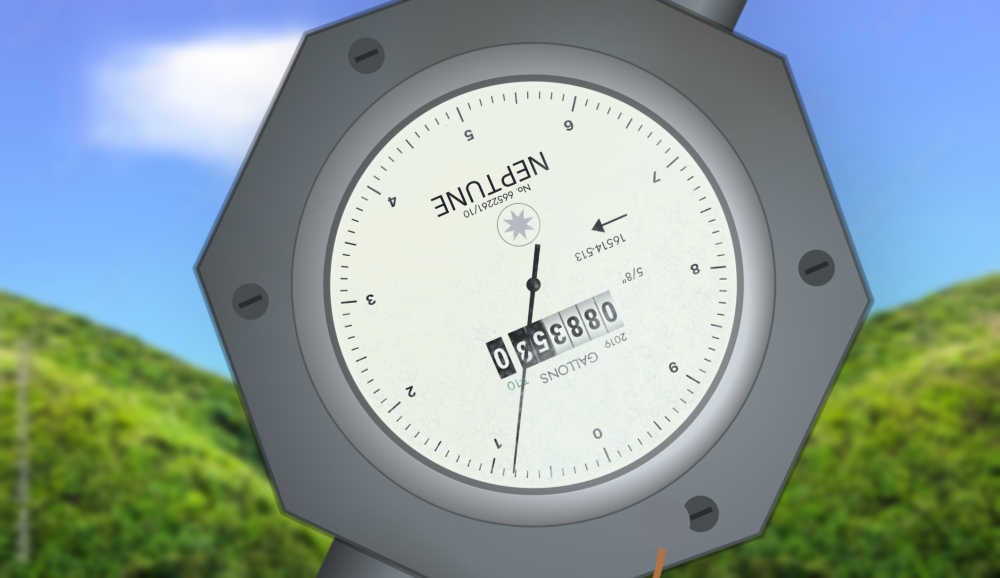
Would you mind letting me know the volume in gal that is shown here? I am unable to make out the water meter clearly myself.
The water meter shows 883580.8 gal
